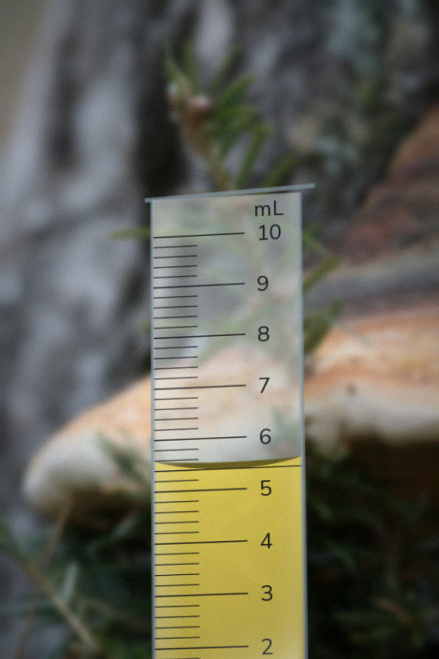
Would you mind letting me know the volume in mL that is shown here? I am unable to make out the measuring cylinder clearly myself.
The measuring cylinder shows 5.4 mL
